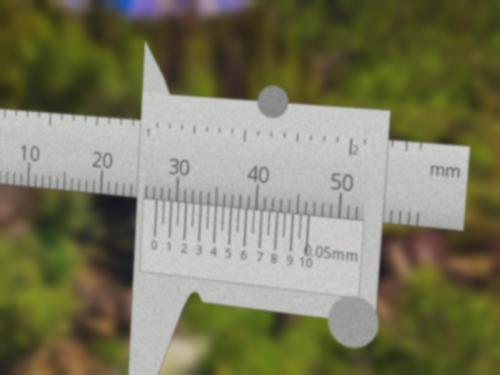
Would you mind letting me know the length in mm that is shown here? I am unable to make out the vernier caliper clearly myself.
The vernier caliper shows 27.4 mm
